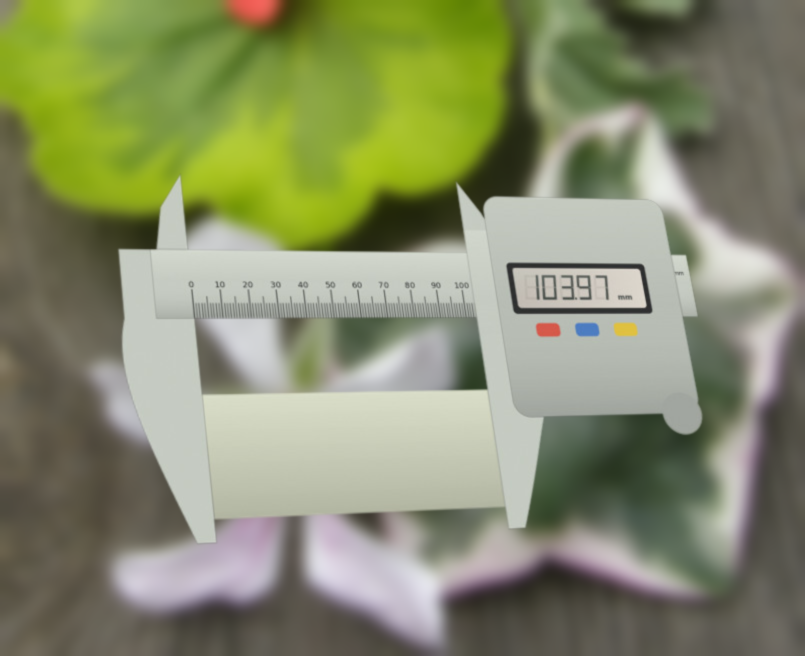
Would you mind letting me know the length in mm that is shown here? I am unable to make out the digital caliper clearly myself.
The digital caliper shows 103.97 mm
